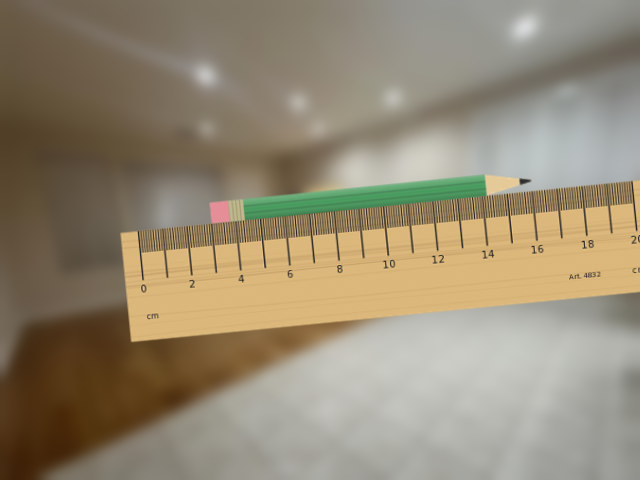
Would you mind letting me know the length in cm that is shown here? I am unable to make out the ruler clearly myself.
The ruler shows 13 cm
